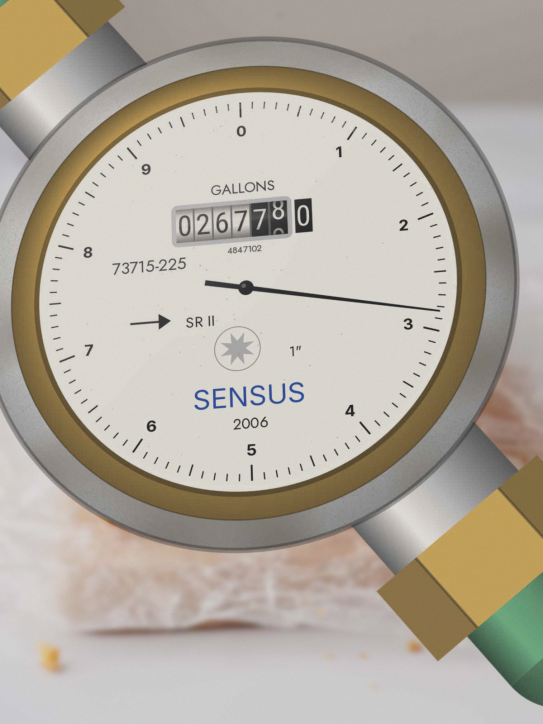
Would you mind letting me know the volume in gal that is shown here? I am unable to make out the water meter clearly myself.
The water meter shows 267782.8 gal
